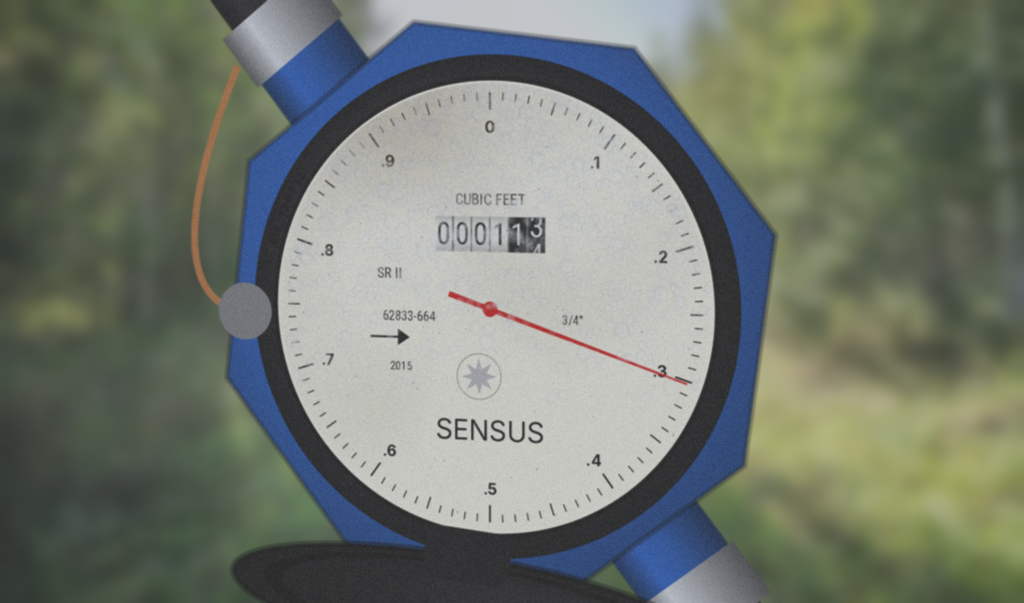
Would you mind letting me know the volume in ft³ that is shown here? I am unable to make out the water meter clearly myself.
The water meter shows 113.30 ft³
